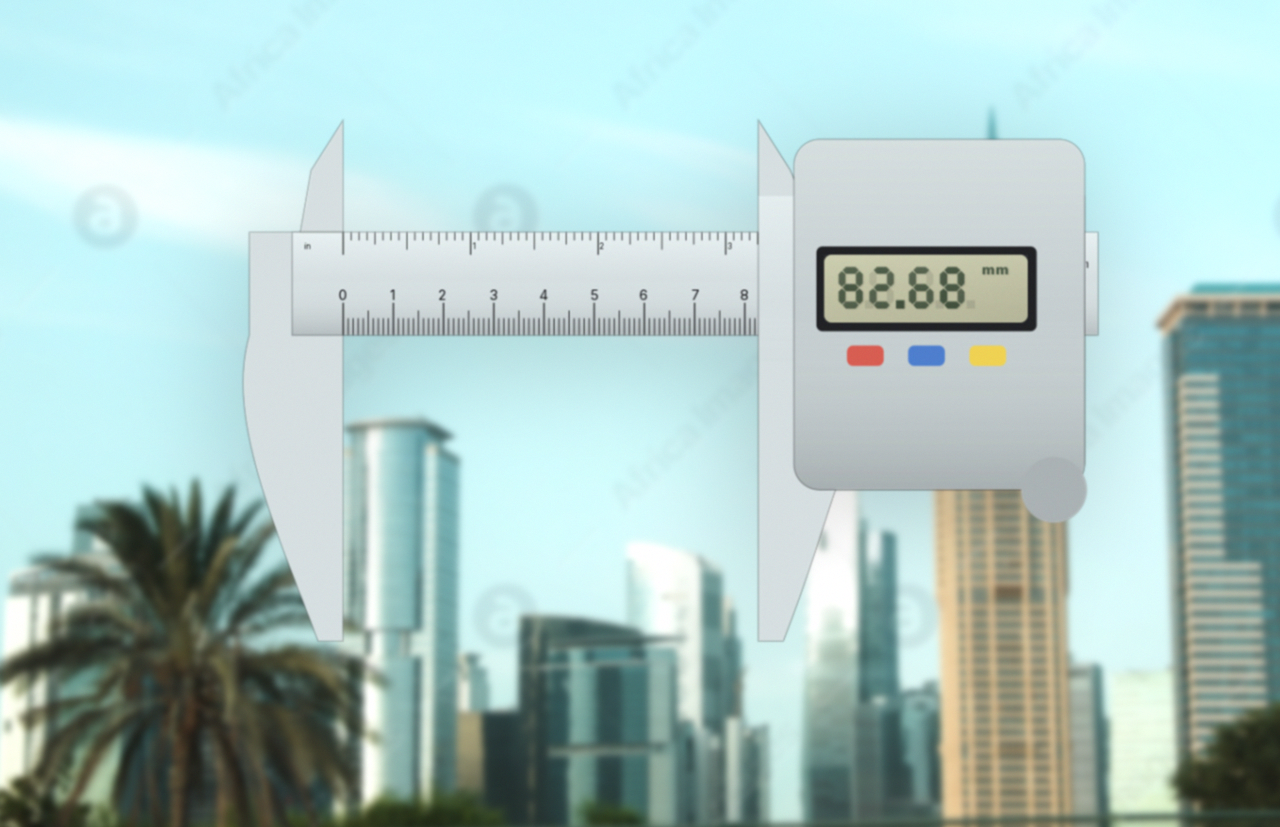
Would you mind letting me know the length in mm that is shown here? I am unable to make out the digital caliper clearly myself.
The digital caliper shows 82.68 mm
